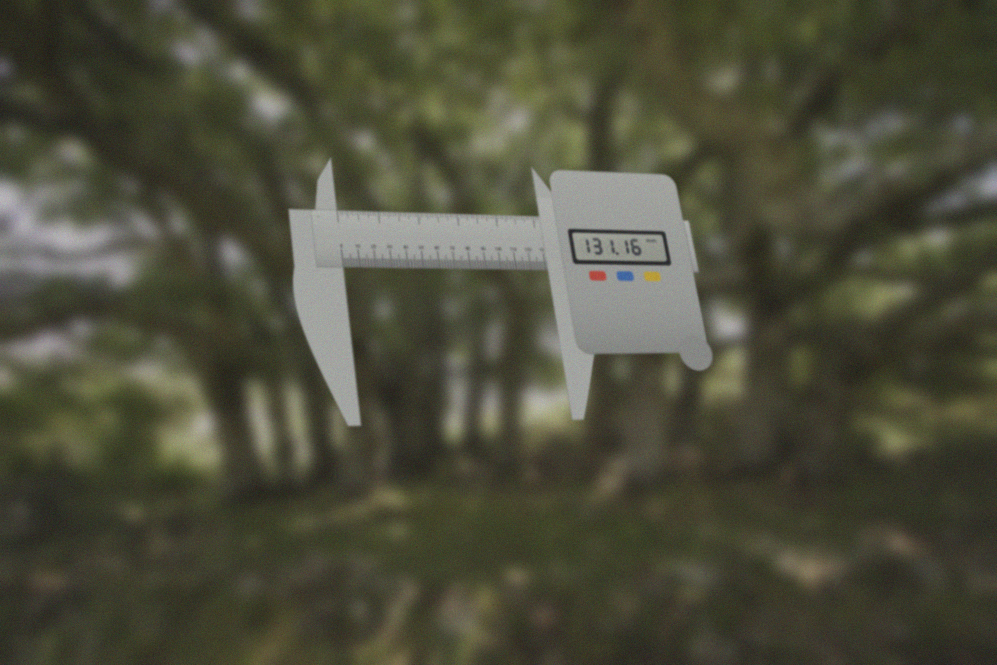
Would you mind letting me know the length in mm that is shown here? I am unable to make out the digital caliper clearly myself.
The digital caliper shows 131.16 mm
